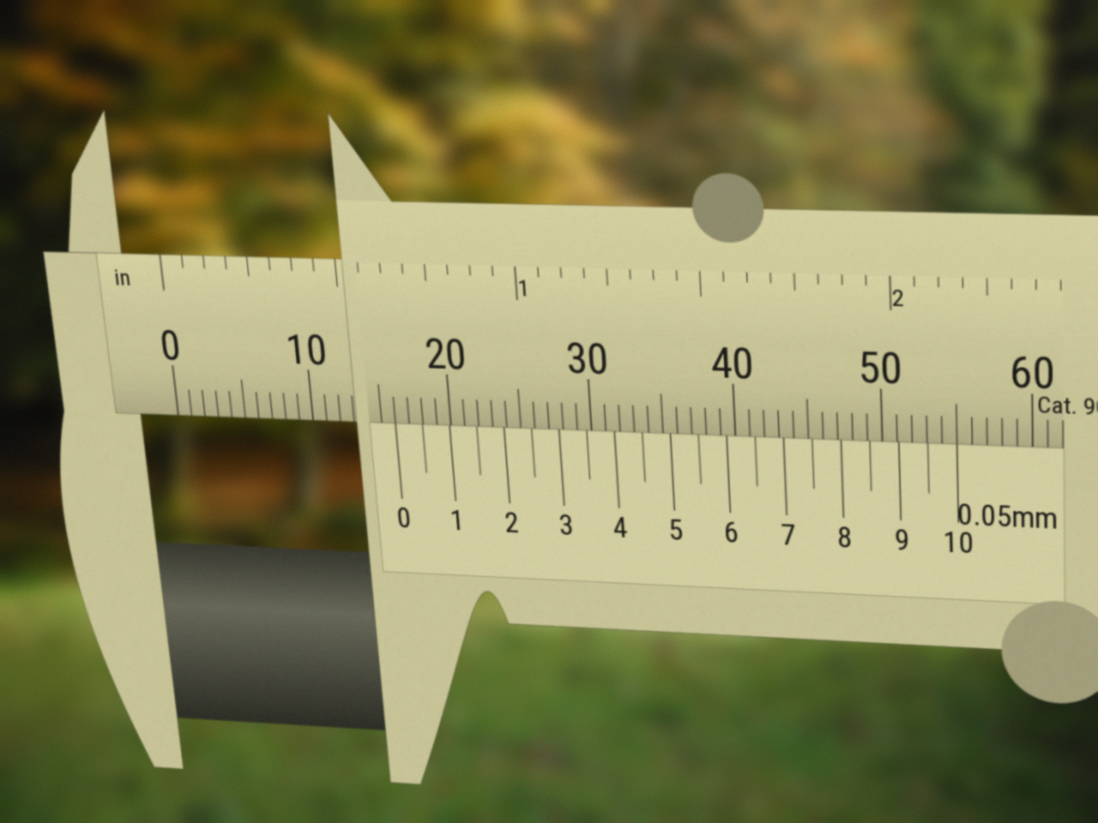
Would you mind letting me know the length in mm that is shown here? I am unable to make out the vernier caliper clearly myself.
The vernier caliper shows 16.0 mm
